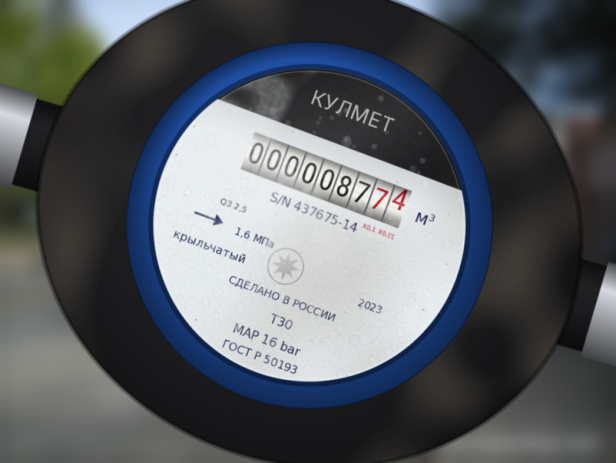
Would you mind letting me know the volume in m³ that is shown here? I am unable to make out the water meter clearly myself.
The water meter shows 87.74 m³
